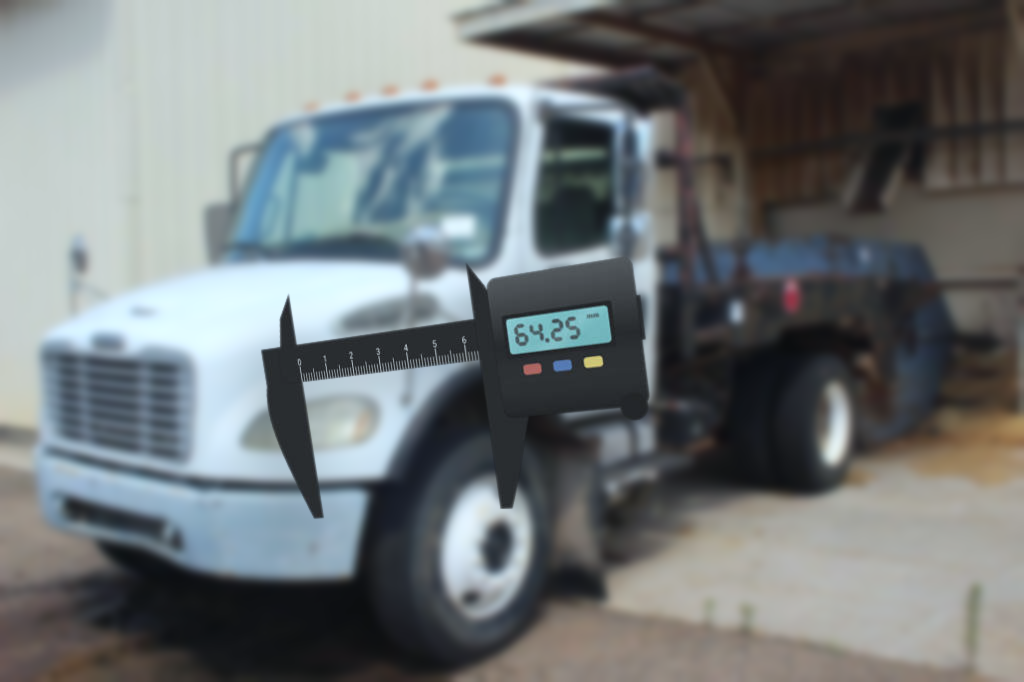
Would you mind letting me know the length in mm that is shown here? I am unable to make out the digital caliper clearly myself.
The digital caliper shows 64.25 mm
